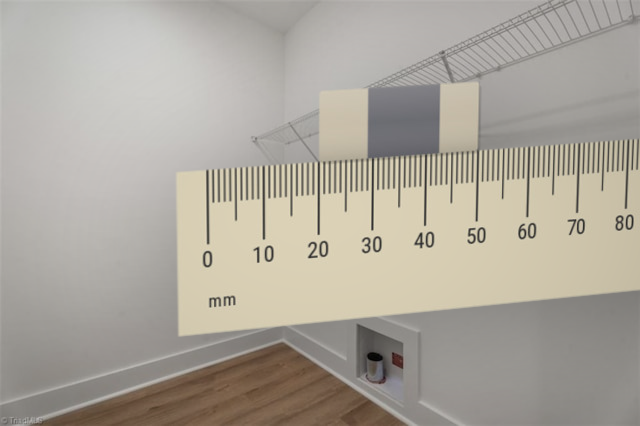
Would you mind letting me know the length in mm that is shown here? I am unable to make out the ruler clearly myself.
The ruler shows 30 mm
